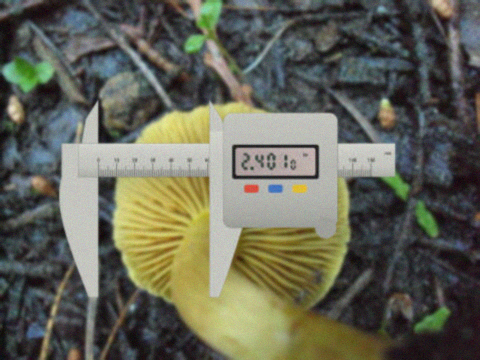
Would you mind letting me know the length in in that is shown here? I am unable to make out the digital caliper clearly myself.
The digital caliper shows 2.4010 in
